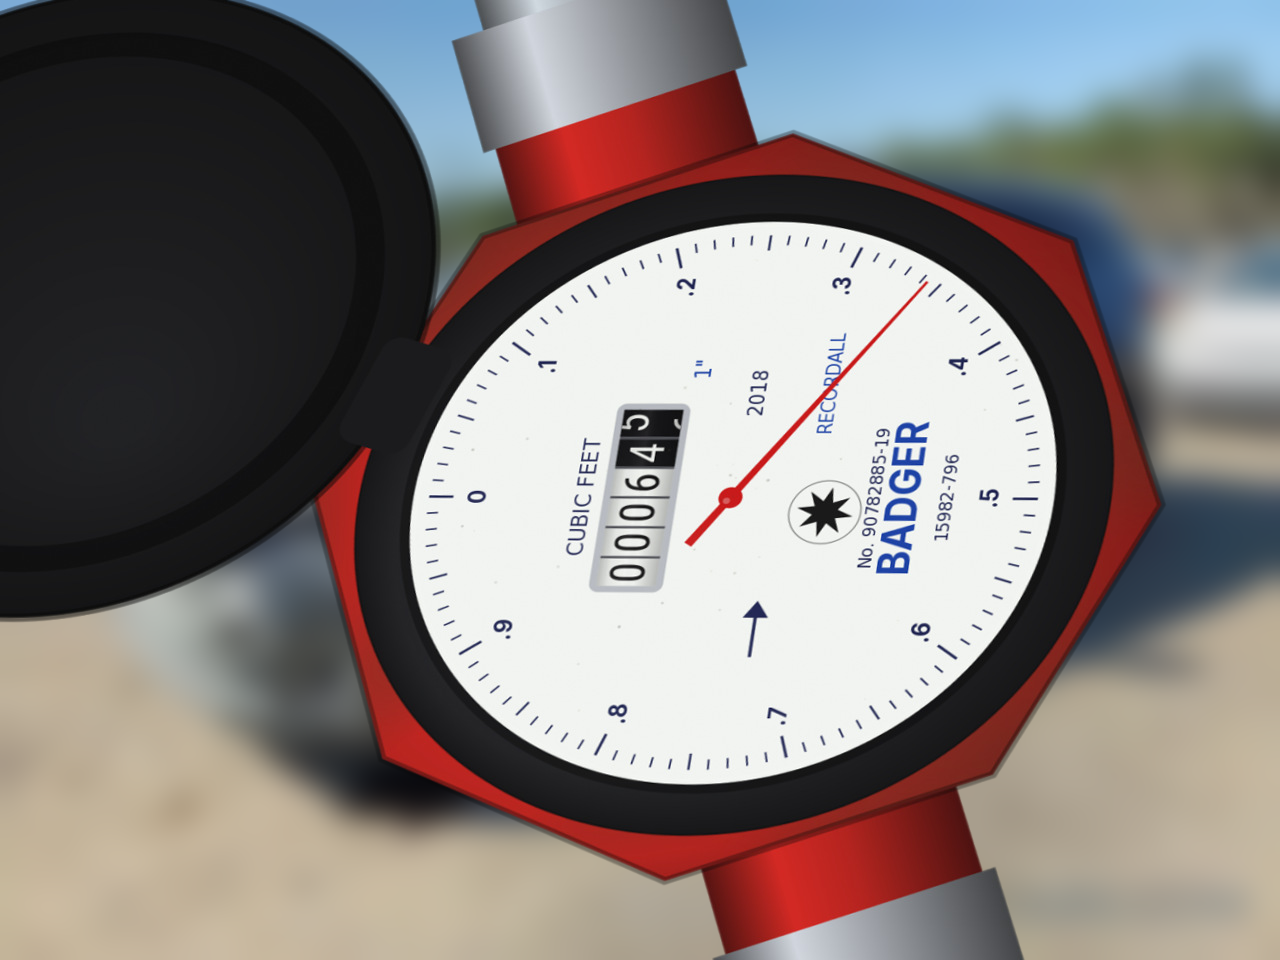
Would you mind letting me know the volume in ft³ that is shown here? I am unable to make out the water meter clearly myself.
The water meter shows 645.34 ft³
